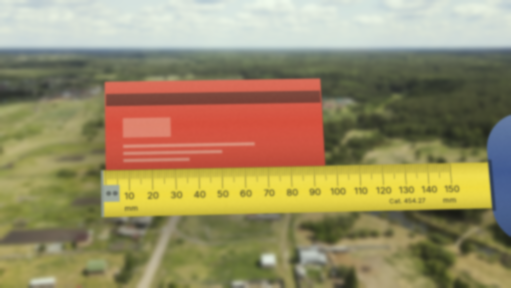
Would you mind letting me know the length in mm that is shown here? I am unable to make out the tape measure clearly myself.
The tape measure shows 95 mm
